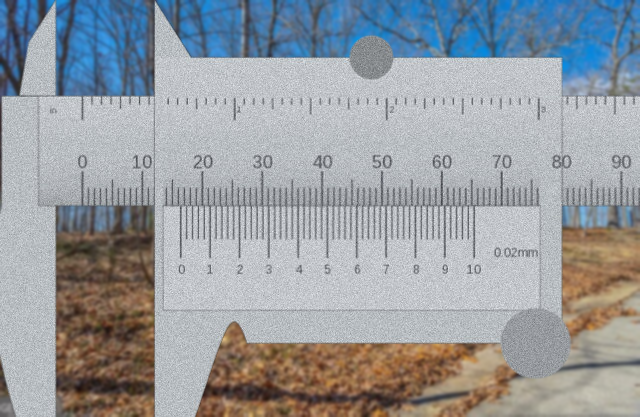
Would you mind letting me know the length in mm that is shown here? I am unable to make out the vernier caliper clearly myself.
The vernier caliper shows 16.4 mm
